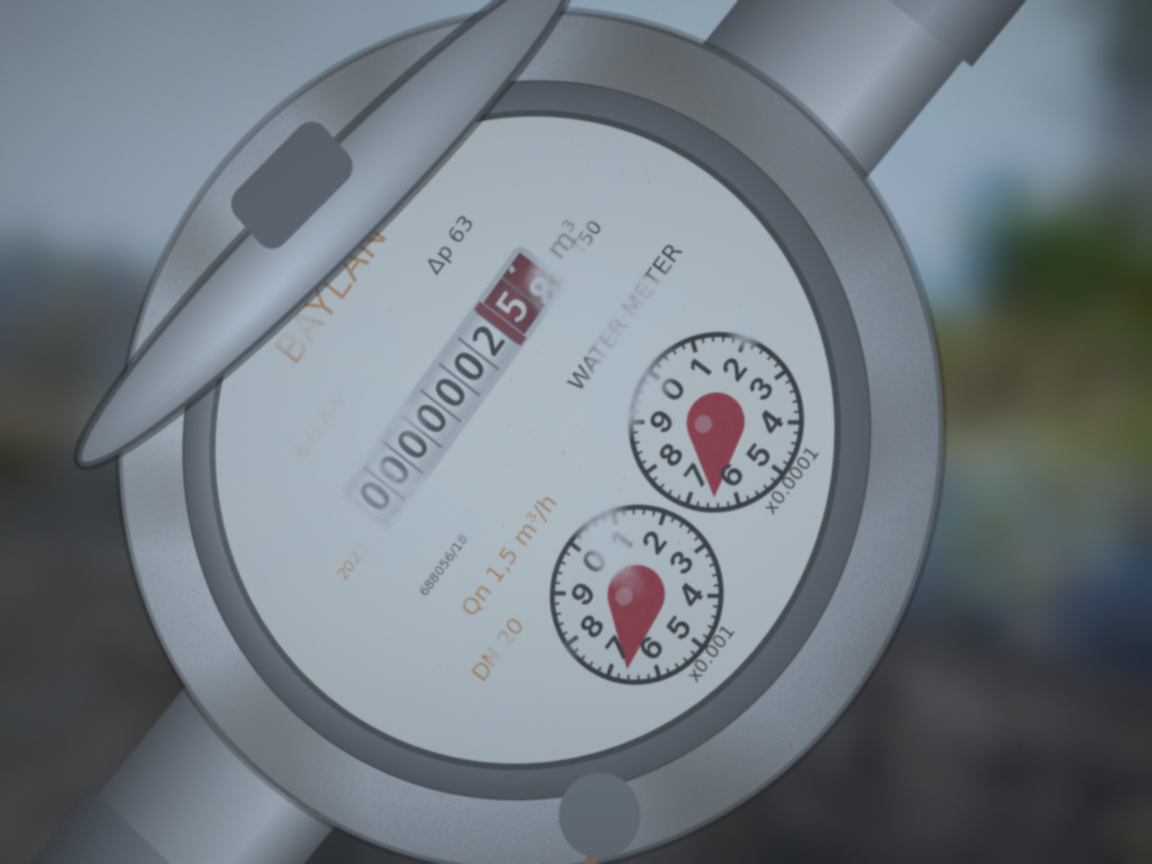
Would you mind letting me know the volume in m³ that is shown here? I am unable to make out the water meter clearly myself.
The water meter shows 2.5766 m³
